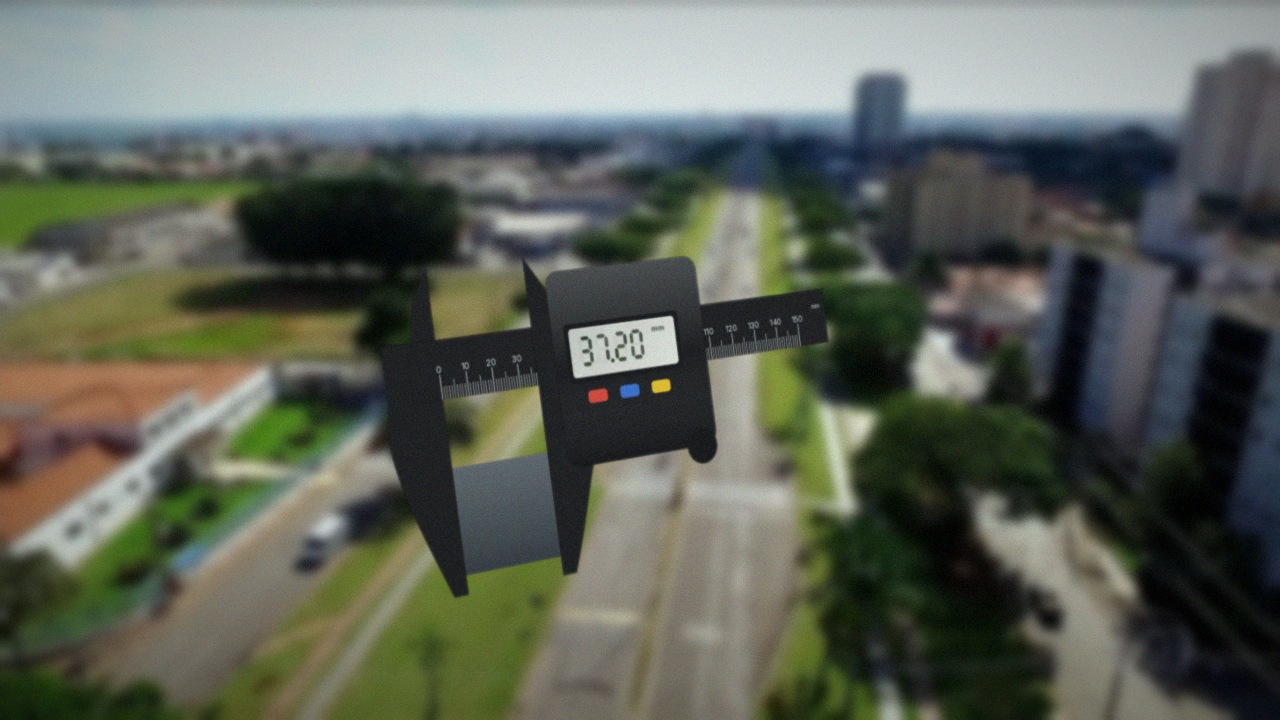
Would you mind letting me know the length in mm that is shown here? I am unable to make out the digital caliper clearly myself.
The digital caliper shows 37.20 mm
